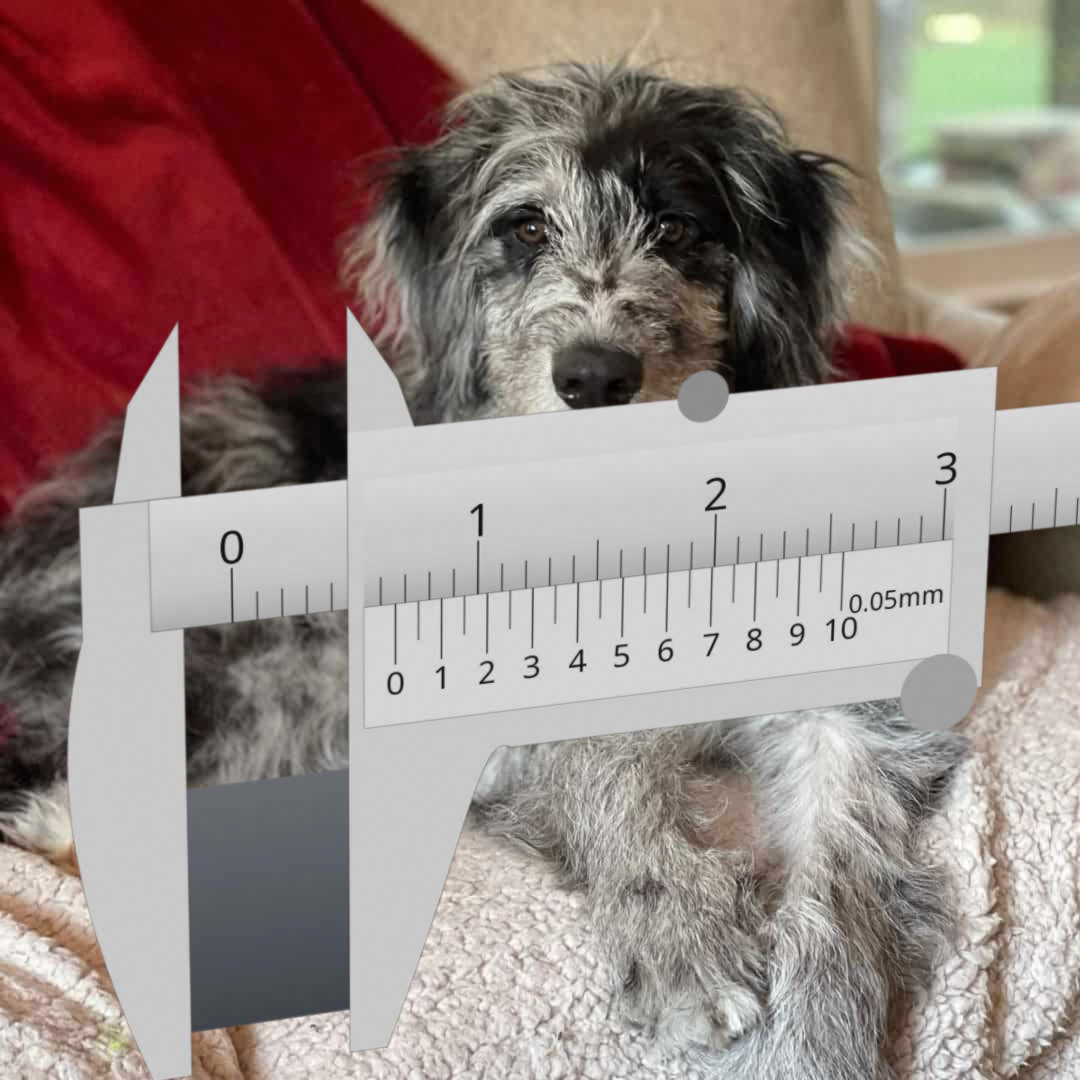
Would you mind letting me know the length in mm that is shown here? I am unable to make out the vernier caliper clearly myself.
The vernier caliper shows 6.6 mm
